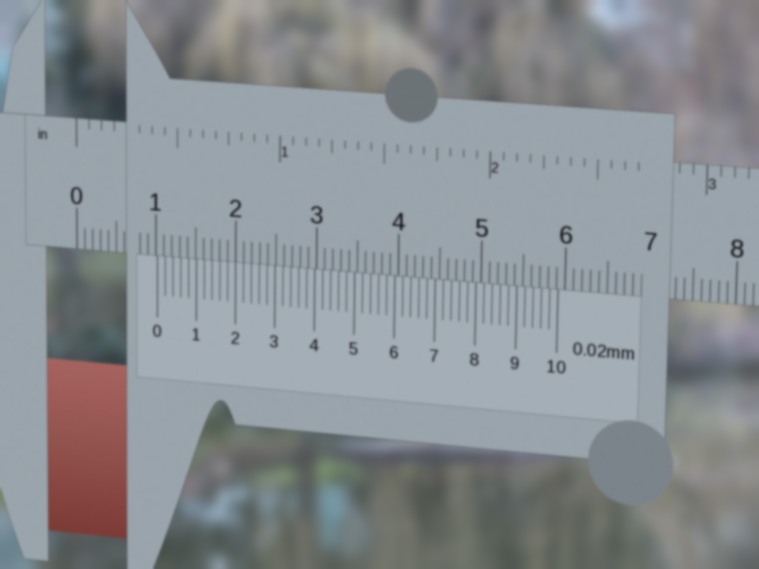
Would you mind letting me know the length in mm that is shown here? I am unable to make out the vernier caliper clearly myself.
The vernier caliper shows 10.2 mm
